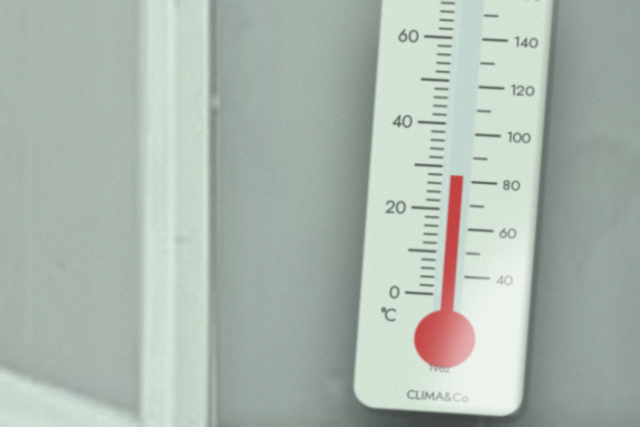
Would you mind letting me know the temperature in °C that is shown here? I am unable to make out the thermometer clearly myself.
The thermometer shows 28 °C
